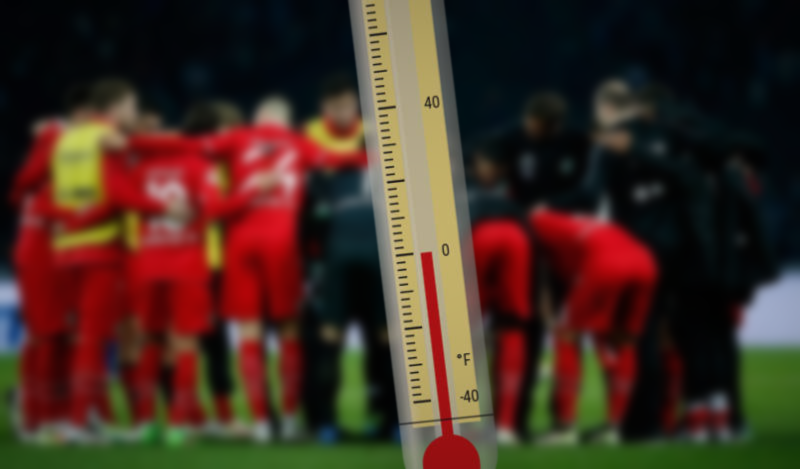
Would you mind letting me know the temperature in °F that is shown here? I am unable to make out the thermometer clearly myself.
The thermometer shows 0 °F
